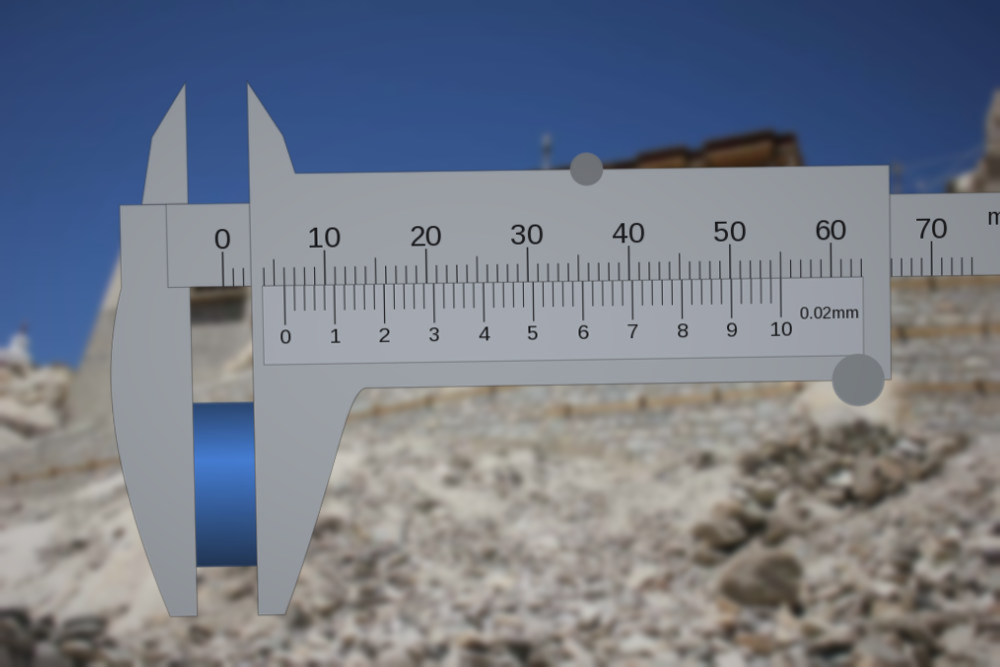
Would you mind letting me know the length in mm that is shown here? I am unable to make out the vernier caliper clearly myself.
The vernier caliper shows 6.0 mm
